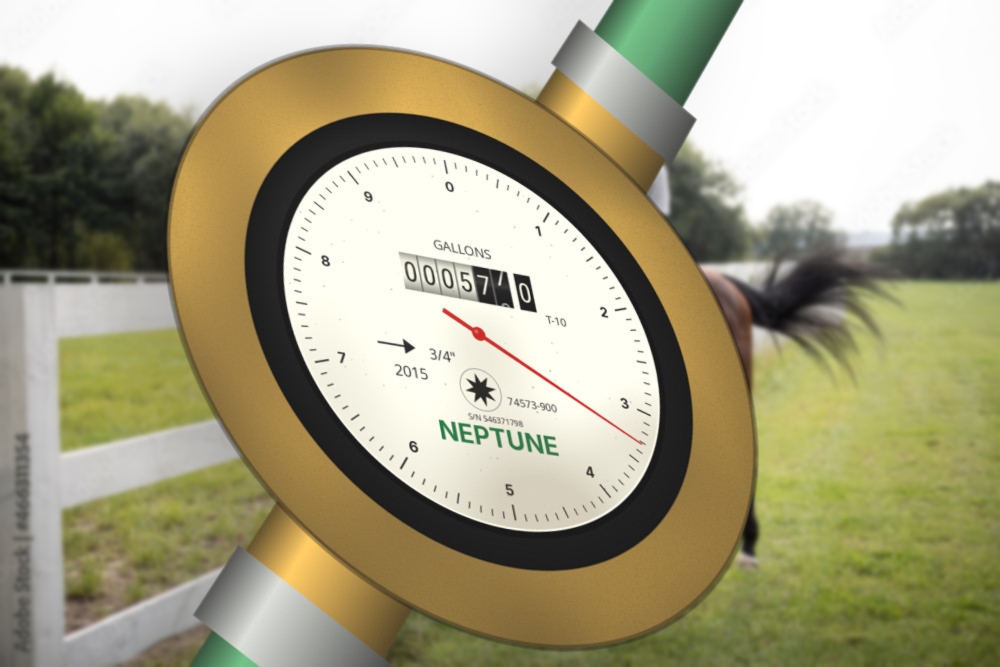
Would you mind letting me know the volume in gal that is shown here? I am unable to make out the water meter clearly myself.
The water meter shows 5773.3 gal
